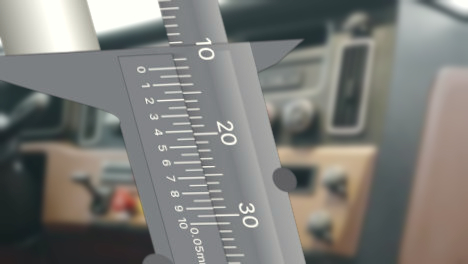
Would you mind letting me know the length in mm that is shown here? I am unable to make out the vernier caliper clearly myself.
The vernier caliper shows 12.0 mm
